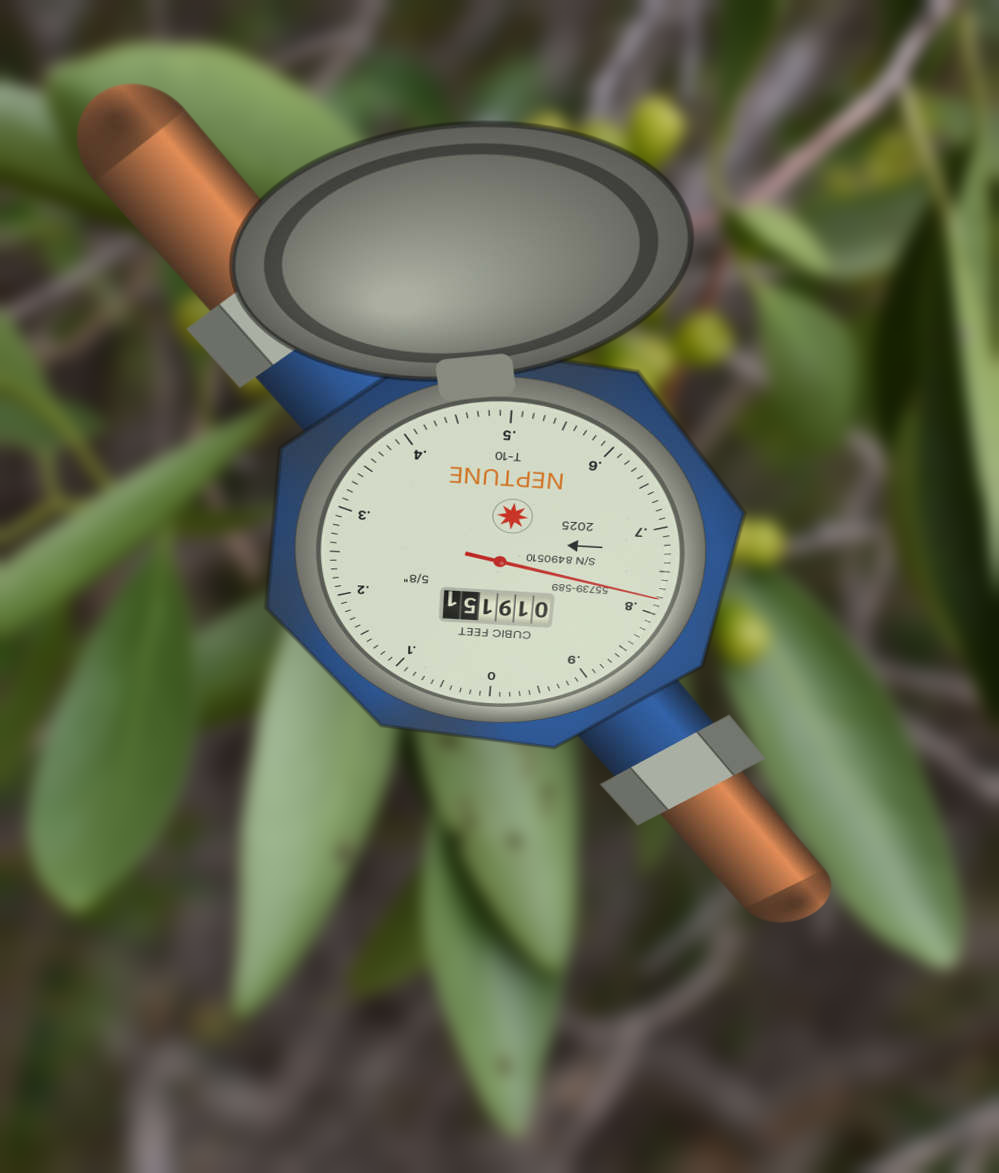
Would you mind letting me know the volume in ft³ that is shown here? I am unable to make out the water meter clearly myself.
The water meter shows 19150.78 ft³
